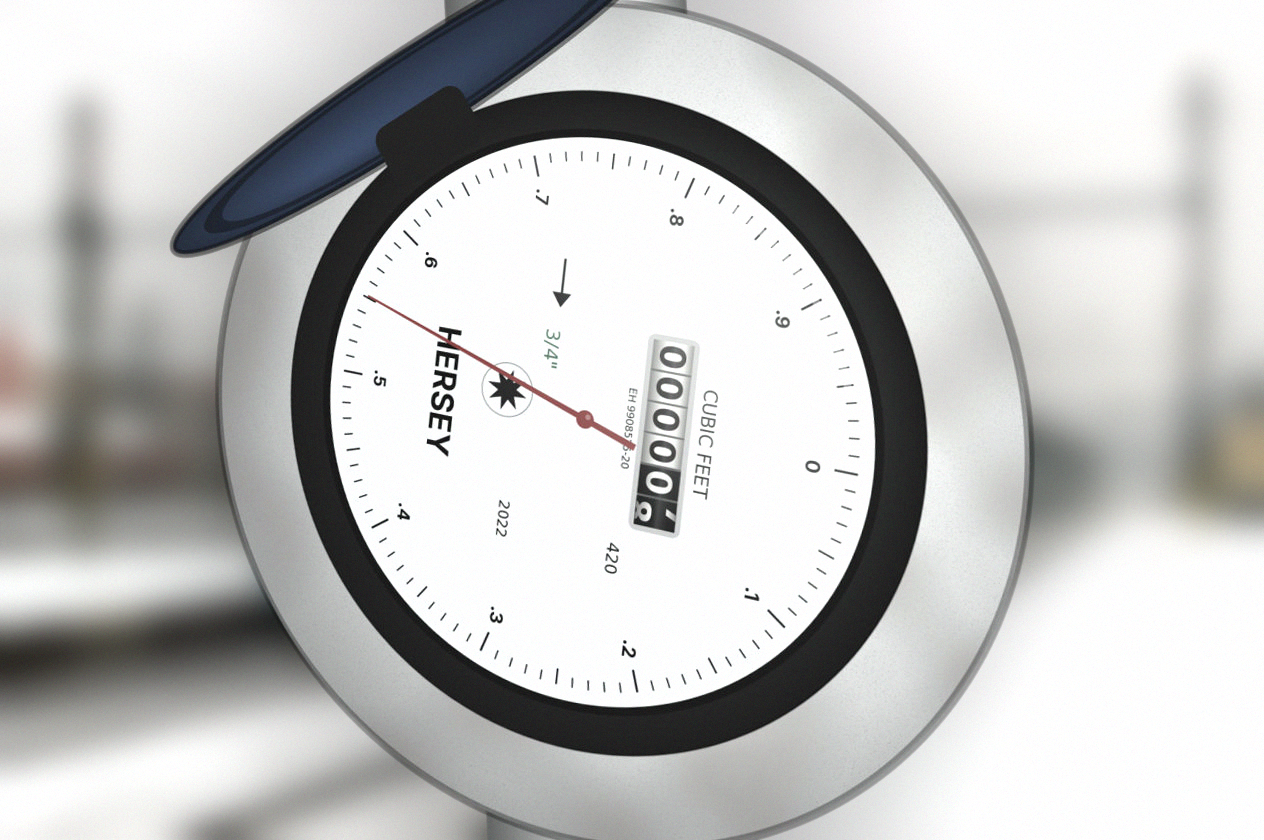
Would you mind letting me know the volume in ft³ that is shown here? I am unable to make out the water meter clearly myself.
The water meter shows 7.55 ft³
